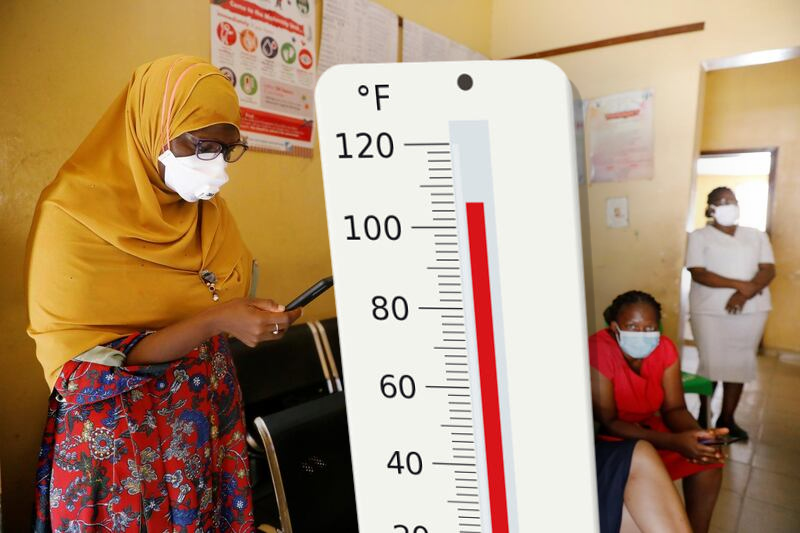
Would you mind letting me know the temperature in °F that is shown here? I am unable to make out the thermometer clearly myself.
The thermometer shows 106 °F
